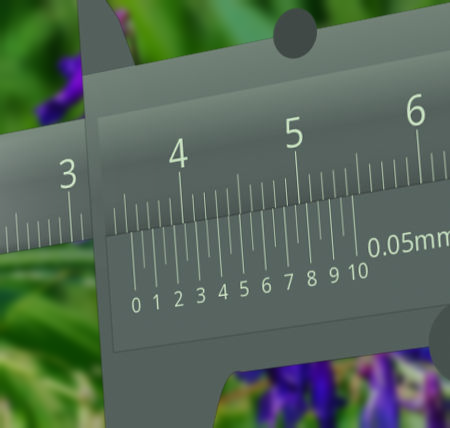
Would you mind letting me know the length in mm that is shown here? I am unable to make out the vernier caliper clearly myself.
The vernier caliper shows 35.4 mm
